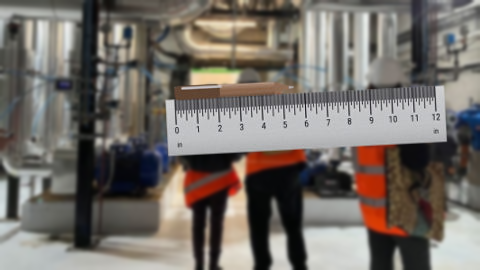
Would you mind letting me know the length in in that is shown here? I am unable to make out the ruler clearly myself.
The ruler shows 5.5 in
